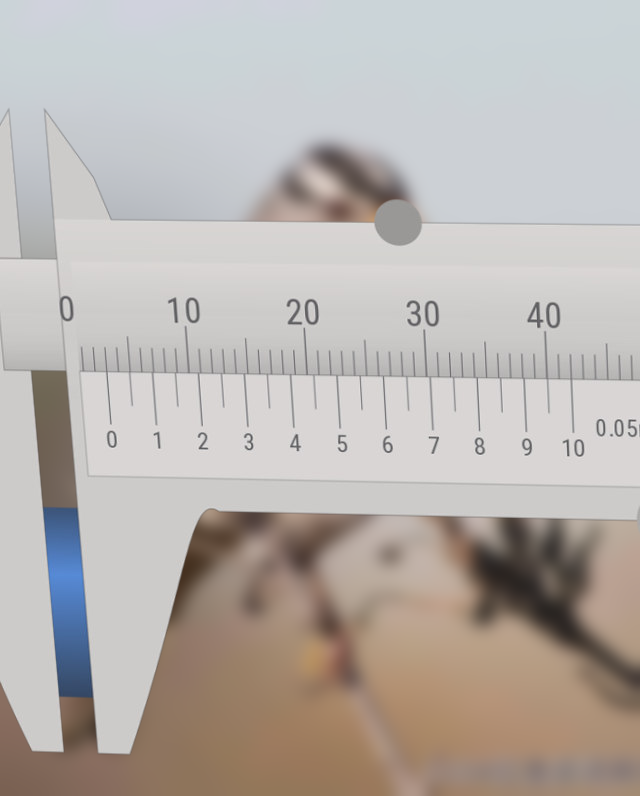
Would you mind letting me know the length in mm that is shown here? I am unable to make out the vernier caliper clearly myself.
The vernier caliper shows 3.0 mm
